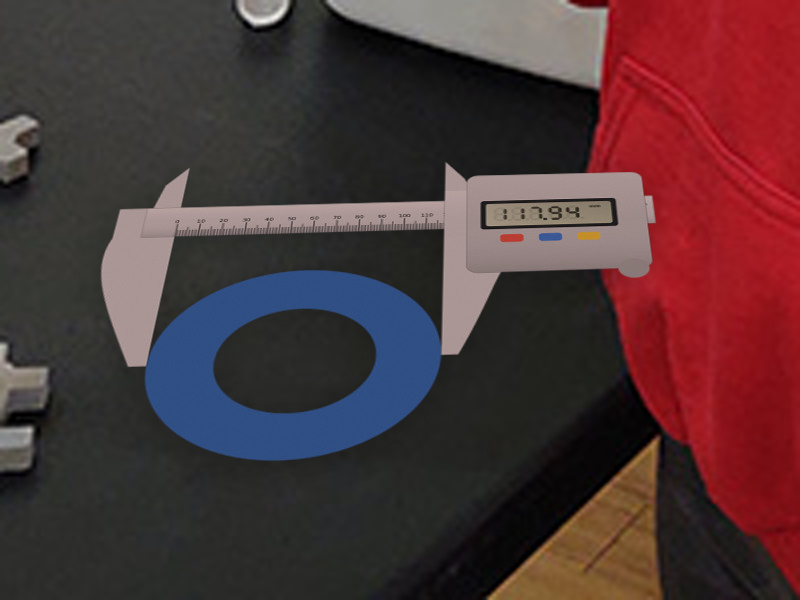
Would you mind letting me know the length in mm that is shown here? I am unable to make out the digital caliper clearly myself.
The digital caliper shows 117.94 mm
